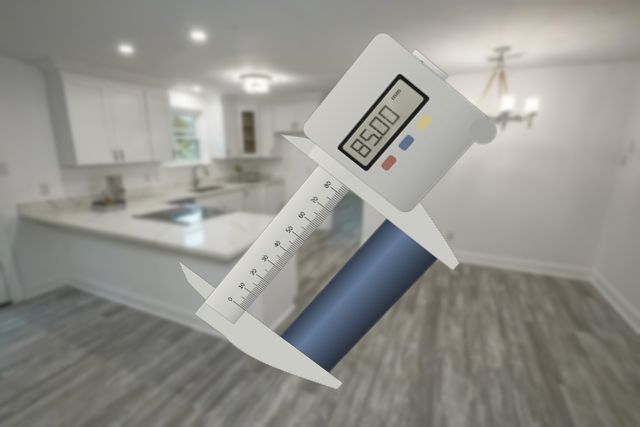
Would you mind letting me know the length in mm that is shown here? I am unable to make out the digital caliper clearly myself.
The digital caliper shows 85.00 mm
